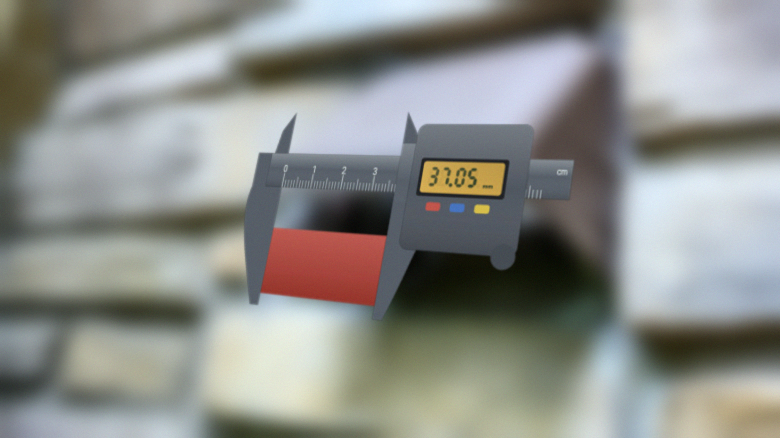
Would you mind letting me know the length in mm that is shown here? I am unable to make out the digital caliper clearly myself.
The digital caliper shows 37.05 mm
